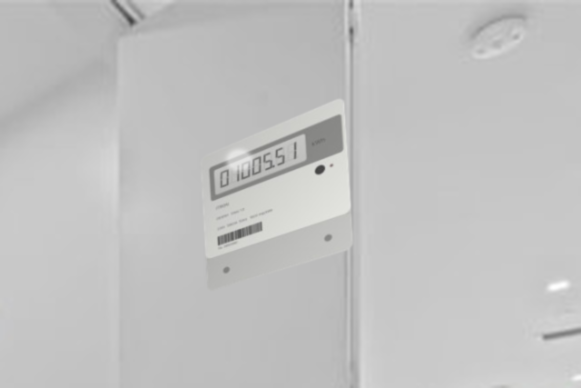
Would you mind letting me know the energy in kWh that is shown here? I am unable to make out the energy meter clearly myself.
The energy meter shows 1005.51 kWh
